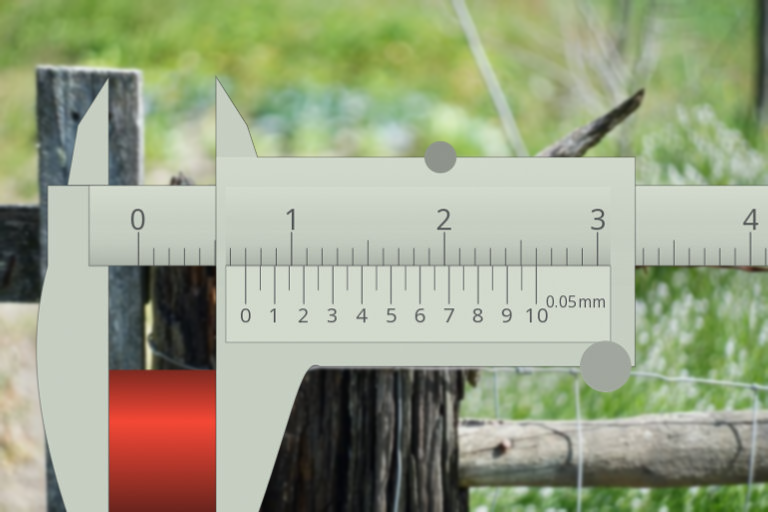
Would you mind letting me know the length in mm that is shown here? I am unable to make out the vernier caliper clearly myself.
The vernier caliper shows 7.0 mm
